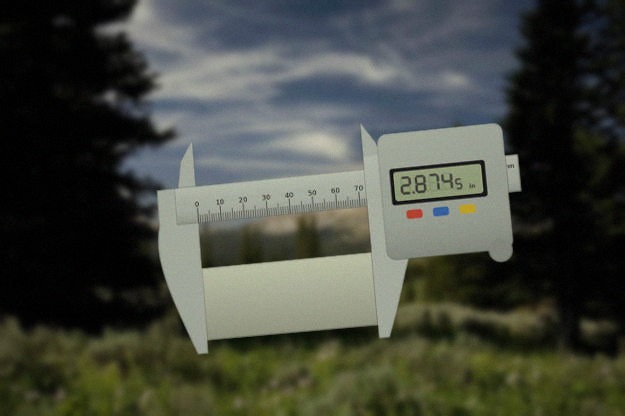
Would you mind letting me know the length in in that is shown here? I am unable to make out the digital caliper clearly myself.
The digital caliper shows 2.8745 in
